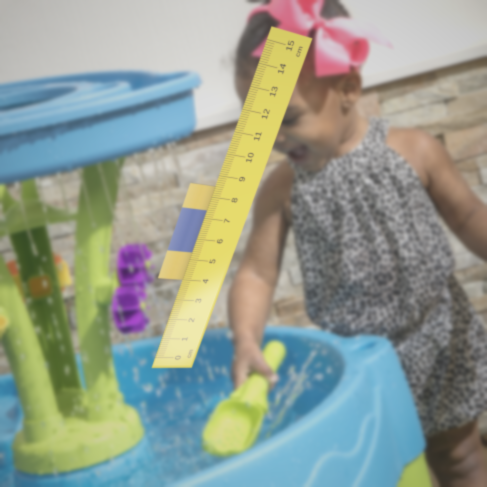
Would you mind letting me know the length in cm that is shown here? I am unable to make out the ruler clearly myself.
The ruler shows 4.5 cm
